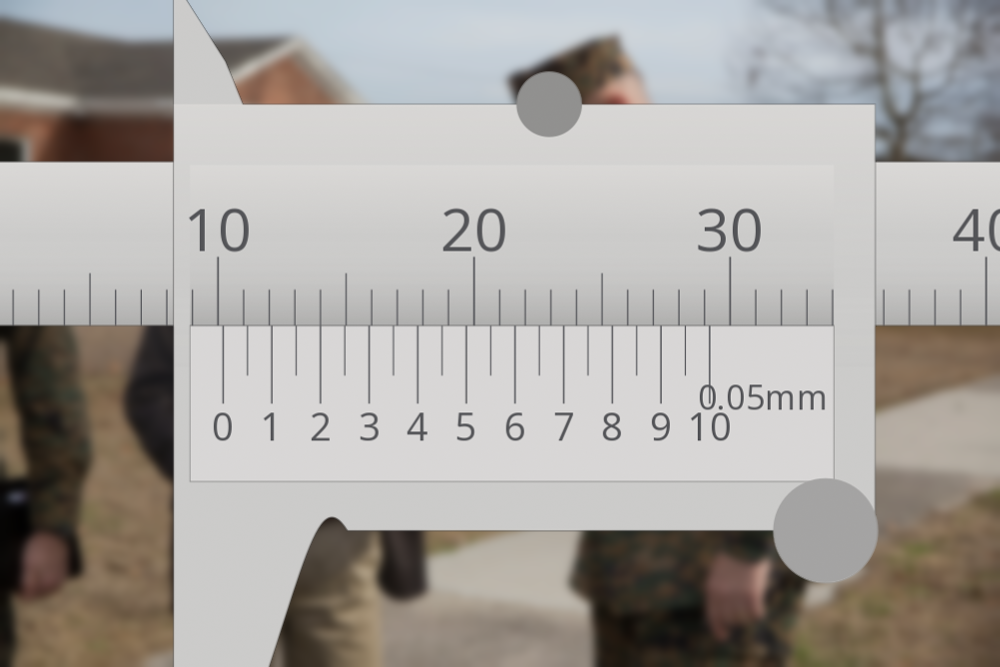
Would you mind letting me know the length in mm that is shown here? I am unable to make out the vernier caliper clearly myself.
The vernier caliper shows 10.20 mm
